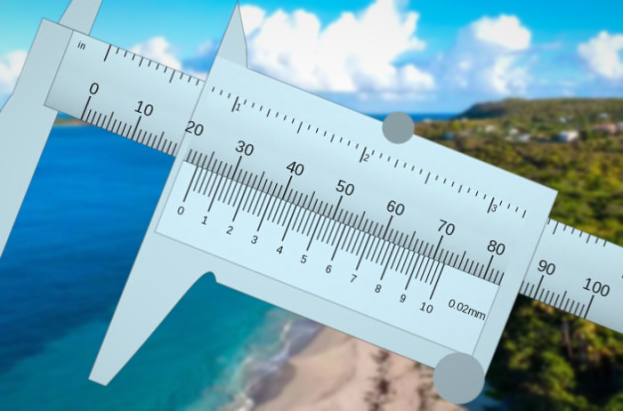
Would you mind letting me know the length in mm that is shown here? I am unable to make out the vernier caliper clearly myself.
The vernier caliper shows 23.2 mm
